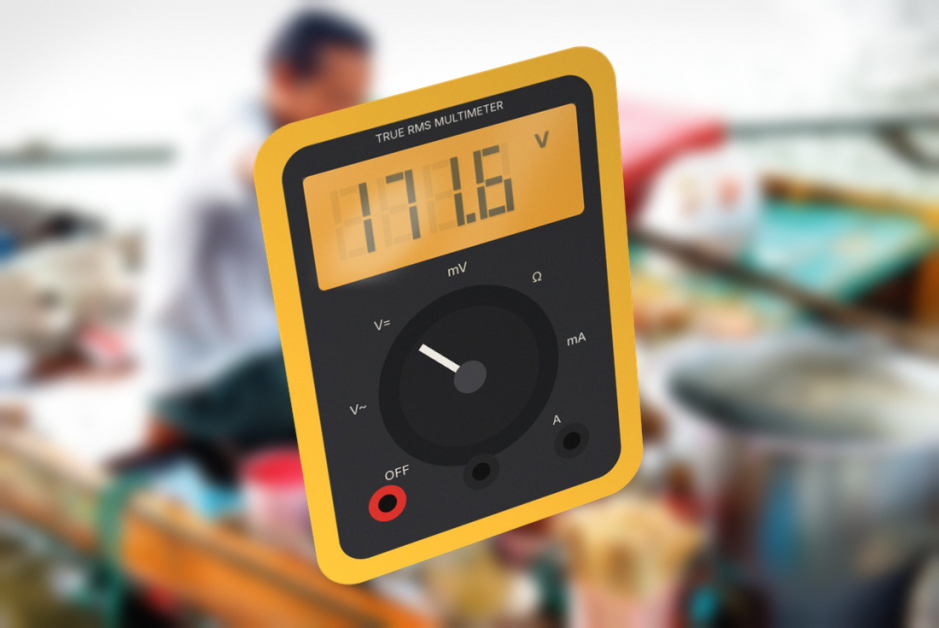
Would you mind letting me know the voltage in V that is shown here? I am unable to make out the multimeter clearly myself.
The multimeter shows 171.6 V
